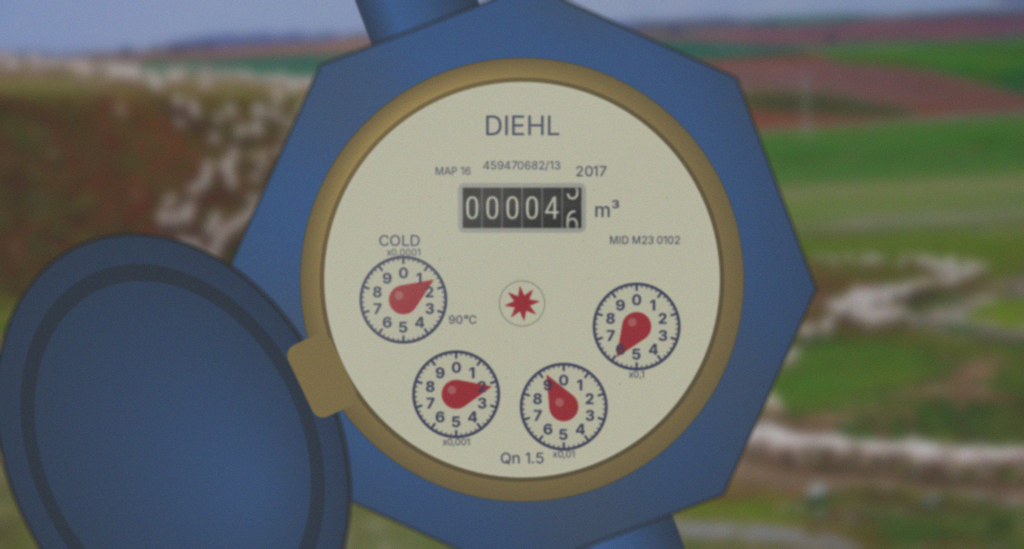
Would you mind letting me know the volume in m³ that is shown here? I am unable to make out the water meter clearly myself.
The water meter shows 45.5921 m³
